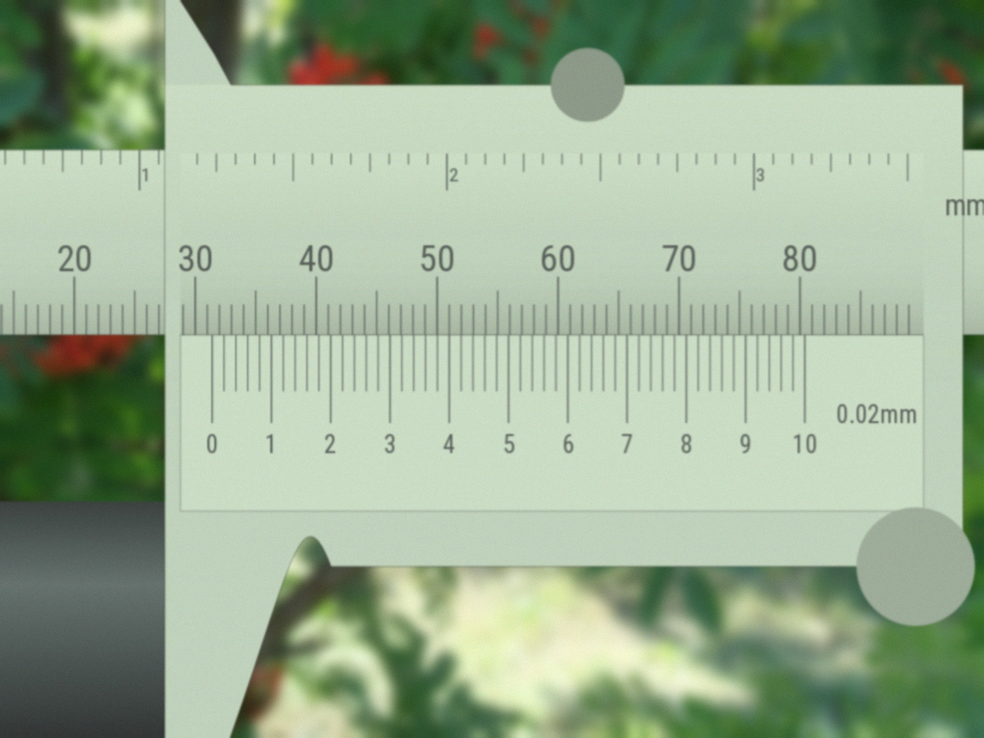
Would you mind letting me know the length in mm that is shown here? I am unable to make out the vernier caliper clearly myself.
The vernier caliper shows 31.4 mm
